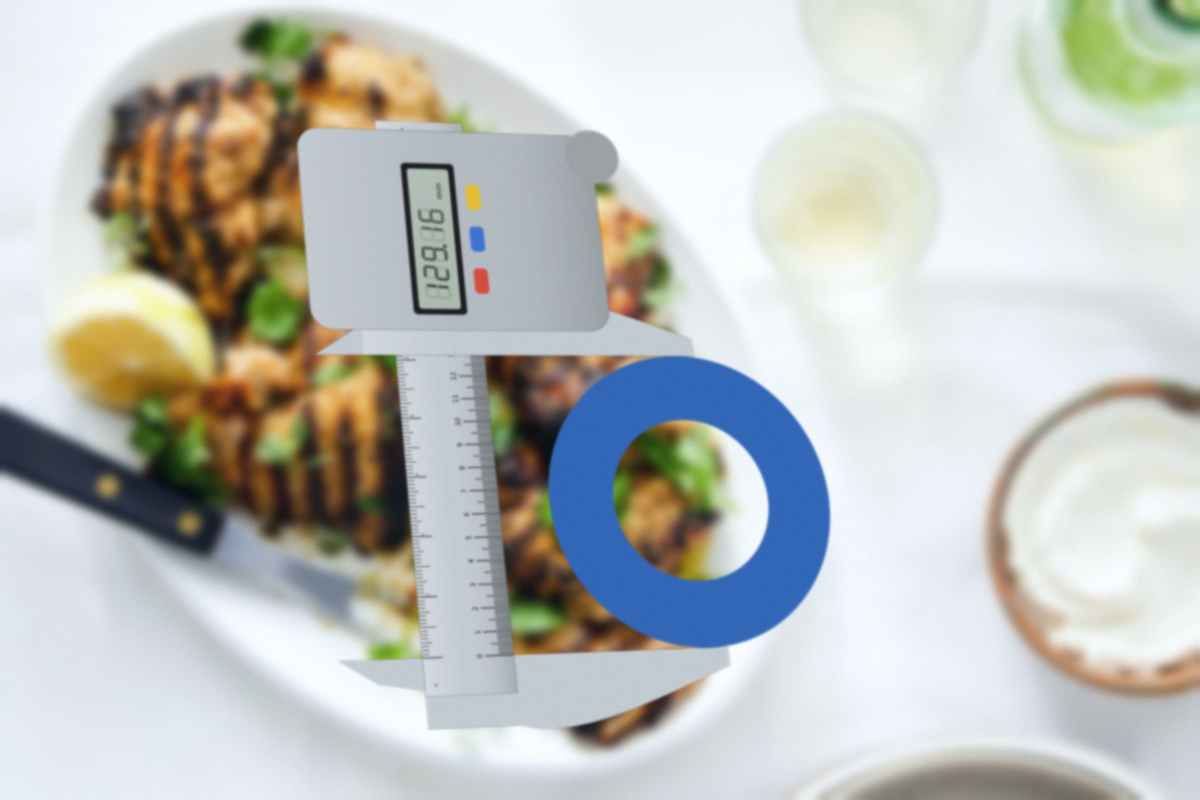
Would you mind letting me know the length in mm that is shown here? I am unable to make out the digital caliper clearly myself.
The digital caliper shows 129.16 mm
